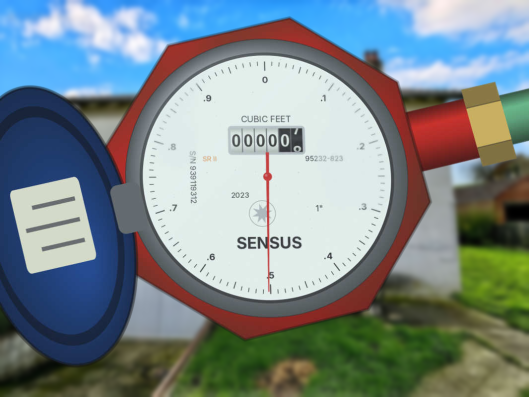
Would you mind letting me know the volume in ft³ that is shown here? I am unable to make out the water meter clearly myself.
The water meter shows 7.50 ft³
